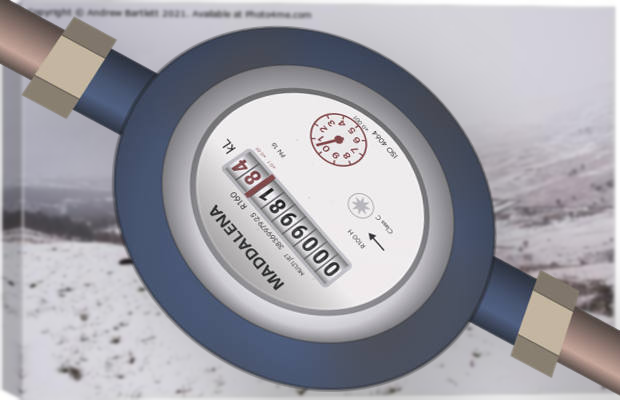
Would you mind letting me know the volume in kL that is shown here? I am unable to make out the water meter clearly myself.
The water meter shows 9981.840 kL
